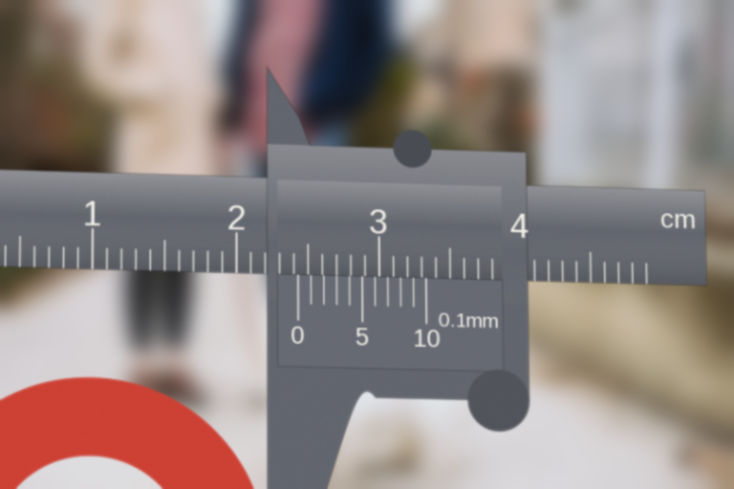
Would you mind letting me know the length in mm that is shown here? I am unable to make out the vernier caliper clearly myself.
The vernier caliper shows 24.3 mm
